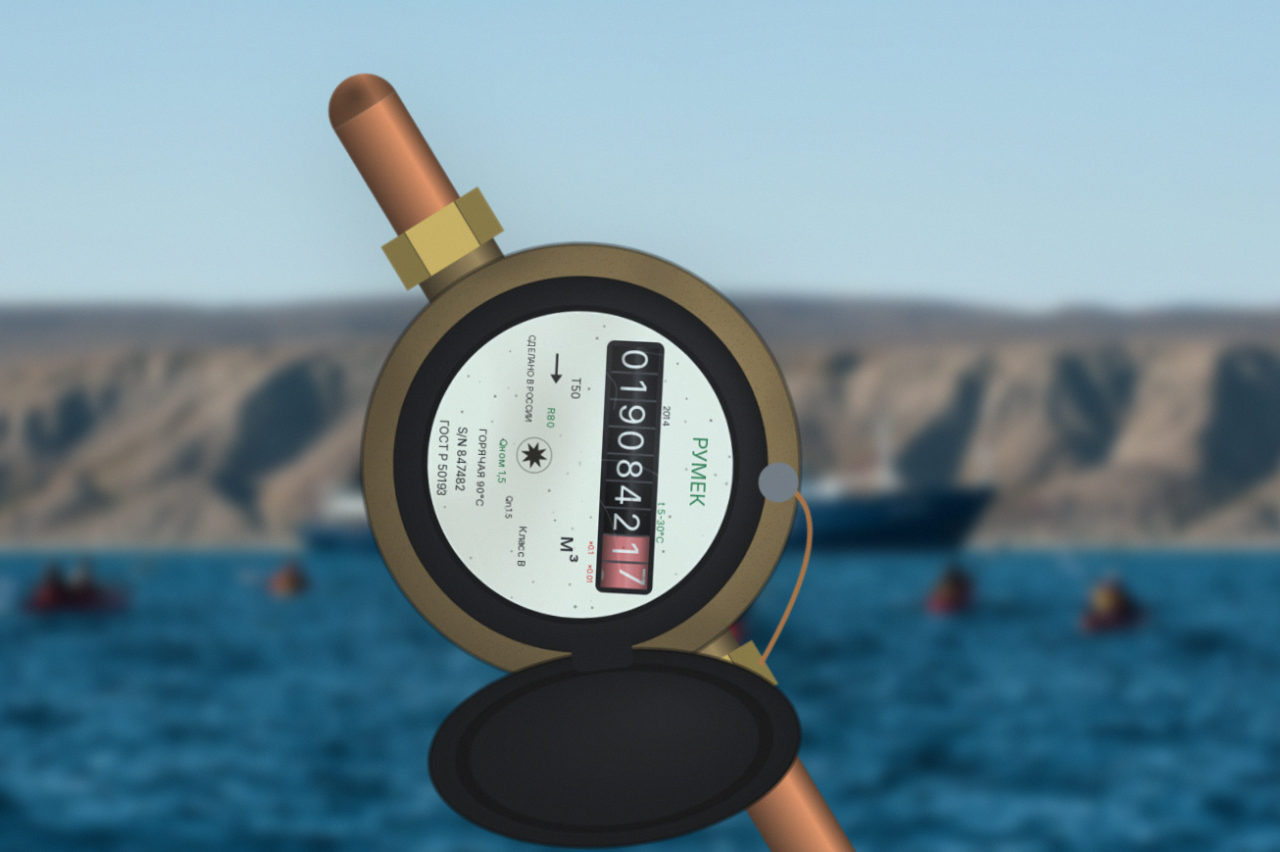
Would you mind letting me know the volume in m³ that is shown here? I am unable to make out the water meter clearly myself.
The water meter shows 190842.17 m³
